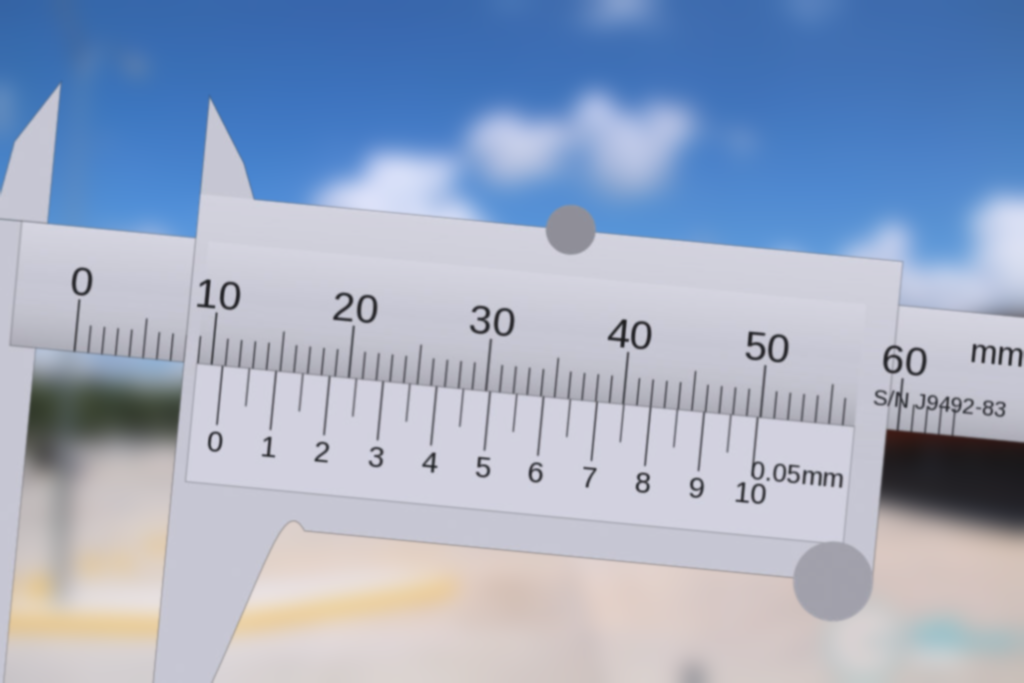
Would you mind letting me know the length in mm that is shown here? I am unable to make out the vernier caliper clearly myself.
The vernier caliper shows 10.8 mm
